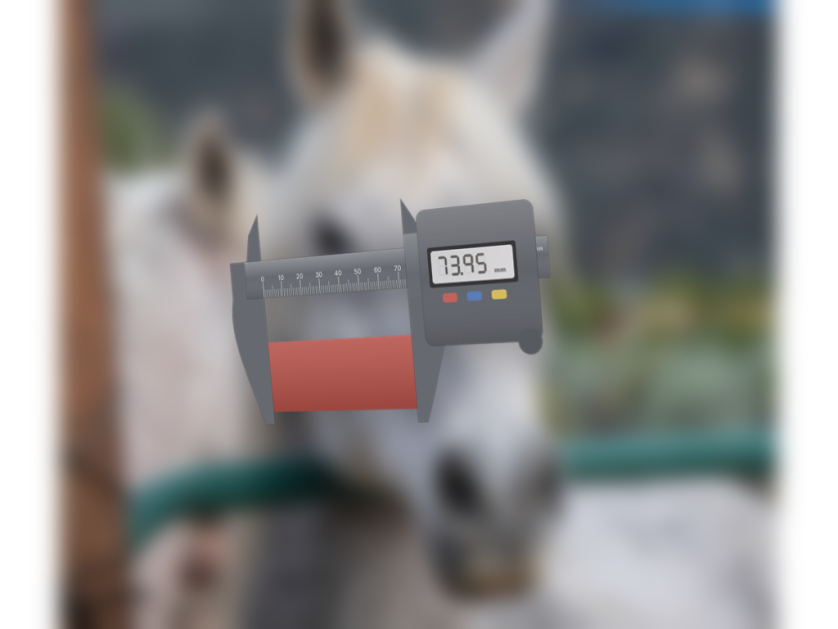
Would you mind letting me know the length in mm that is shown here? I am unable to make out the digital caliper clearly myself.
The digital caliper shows 73.95 mm
